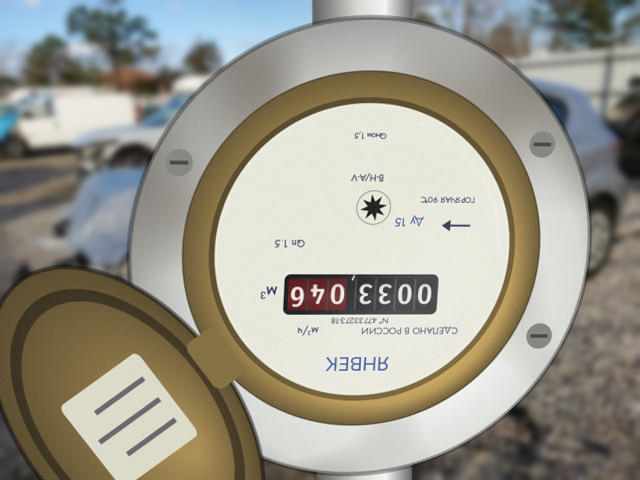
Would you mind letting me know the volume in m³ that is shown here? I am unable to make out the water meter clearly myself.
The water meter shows 33.046 m³
